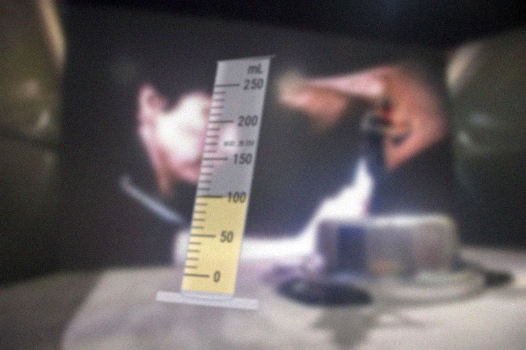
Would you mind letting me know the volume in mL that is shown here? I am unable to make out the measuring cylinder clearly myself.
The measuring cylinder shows 100 mL
